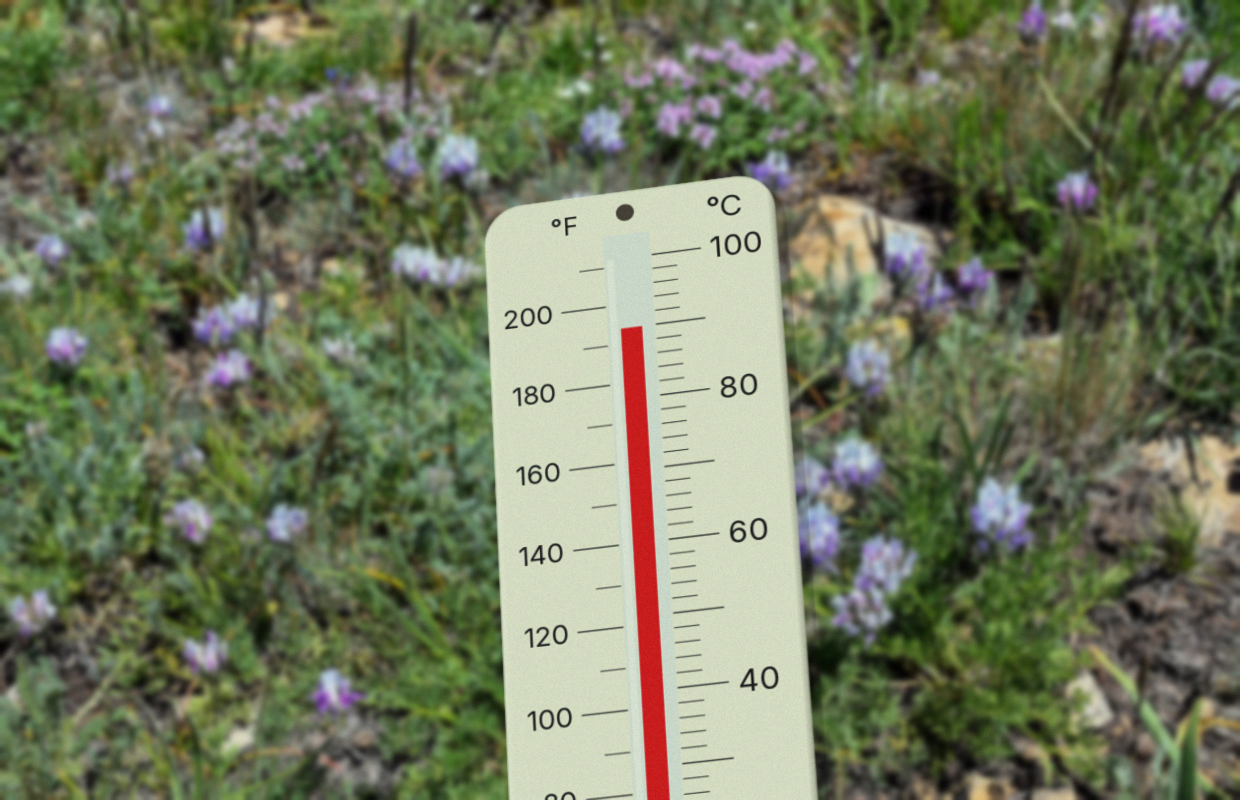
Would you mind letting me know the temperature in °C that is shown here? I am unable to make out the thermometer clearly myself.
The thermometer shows 90 °C
